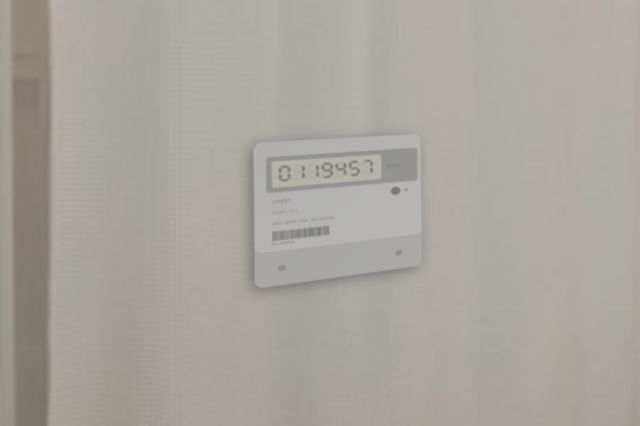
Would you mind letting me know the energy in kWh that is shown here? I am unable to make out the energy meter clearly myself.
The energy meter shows 119457 kWh
